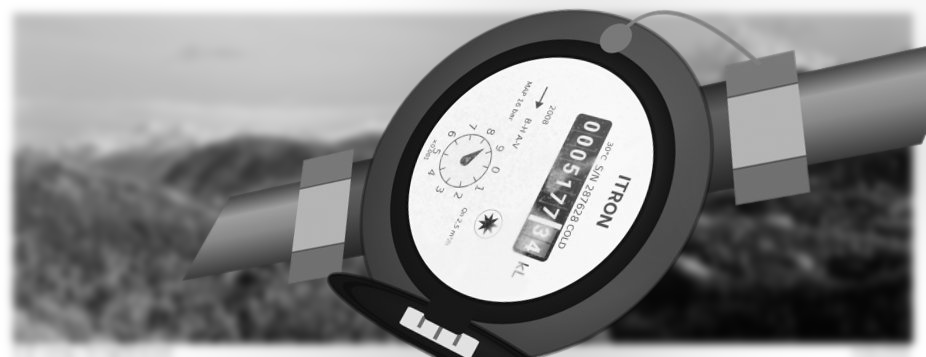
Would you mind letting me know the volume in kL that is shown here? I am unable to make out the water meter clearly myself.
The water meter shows 5177.348 kL
